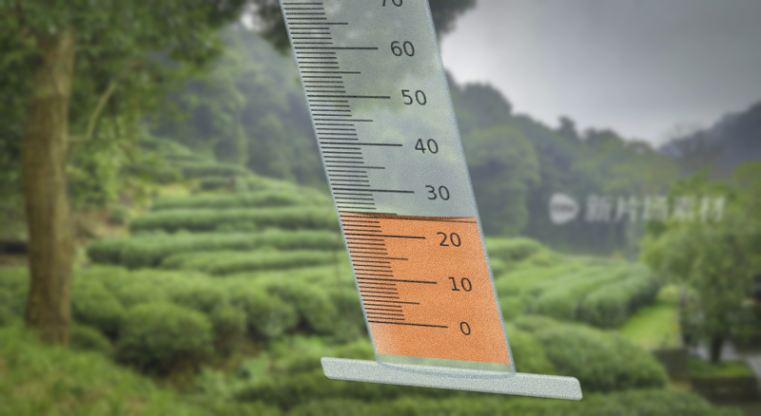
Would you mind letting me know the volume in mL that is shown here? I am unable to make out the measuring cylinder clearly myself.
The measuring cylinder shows 24 mL
